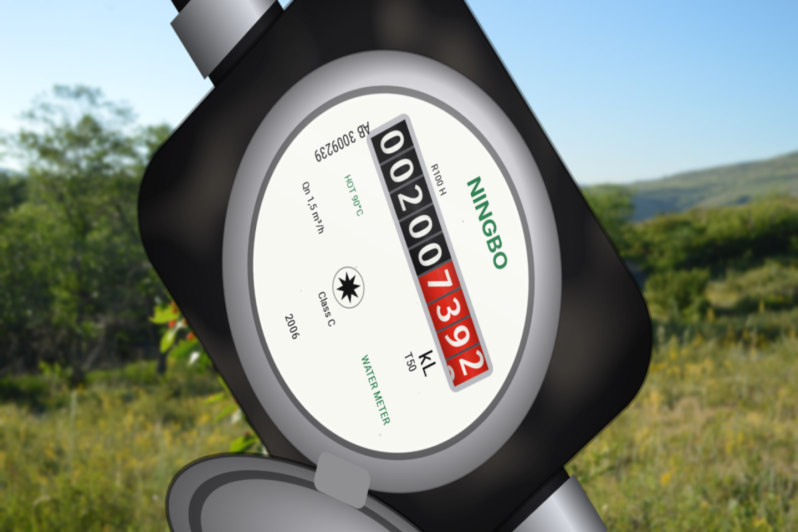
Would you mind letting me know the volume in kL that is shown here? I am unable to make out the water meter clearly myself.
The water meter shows 200.7392 kL
